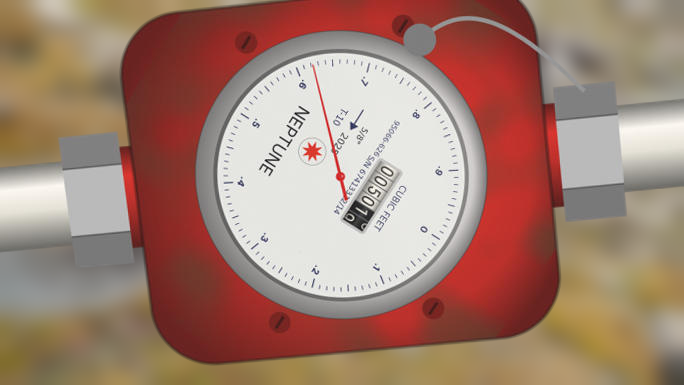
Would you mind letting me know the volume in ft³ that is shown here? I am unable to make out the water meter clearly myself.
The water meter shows 5018.62 ft³
